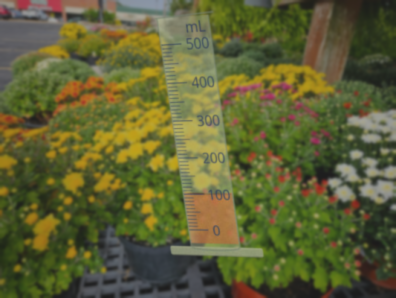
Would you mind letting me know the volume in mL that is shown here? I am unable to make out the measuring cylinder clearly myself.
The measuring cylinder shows 100 mL
